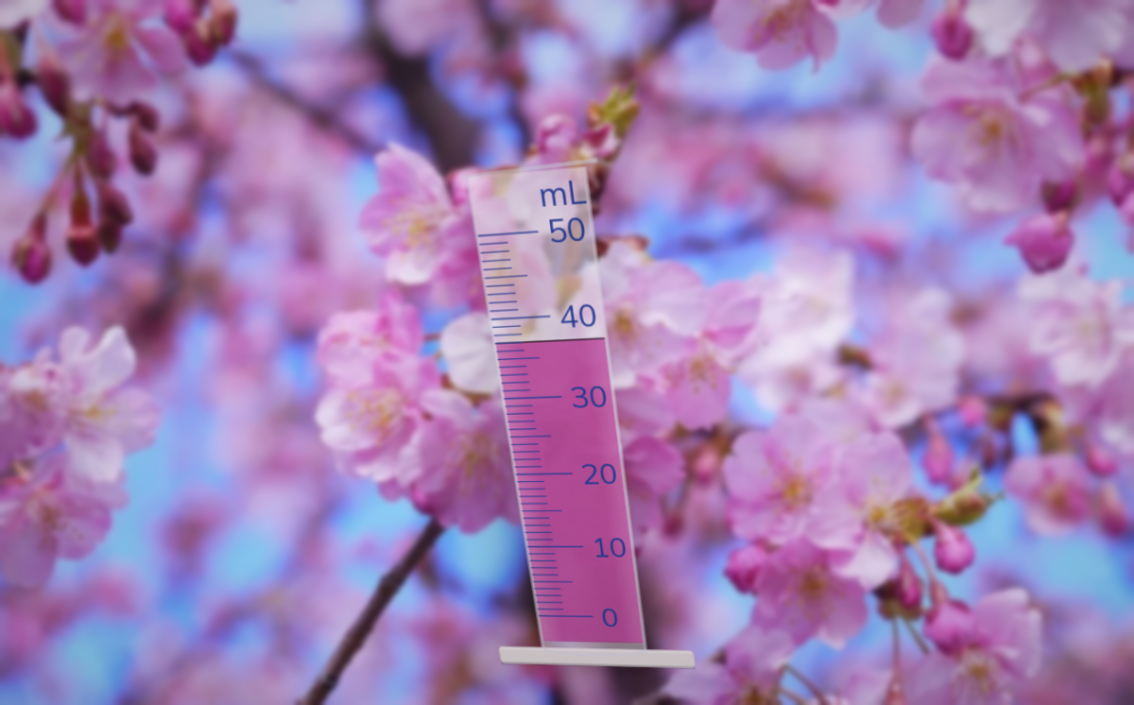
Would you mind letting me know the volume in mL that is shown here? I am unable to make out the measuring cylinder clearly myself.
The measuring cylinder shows 37 mL
